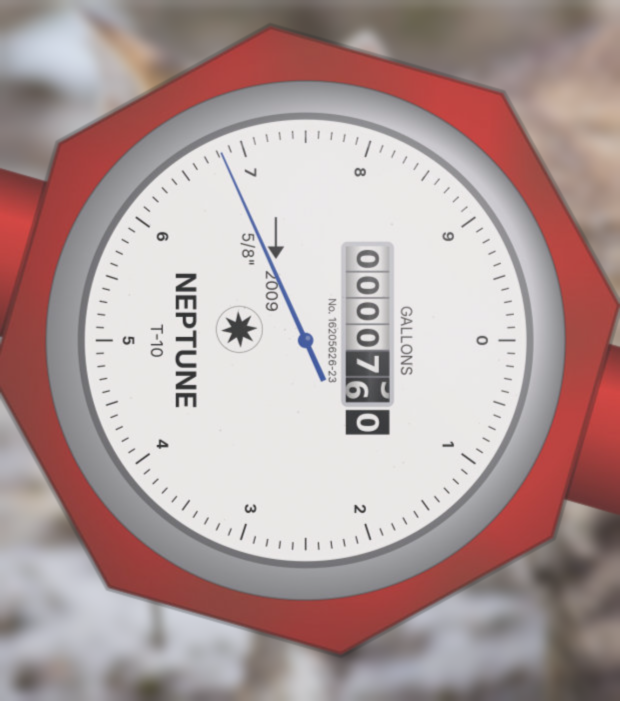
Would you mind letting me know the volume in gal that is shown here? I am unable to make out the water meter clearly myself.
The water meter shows 756.8 gal
